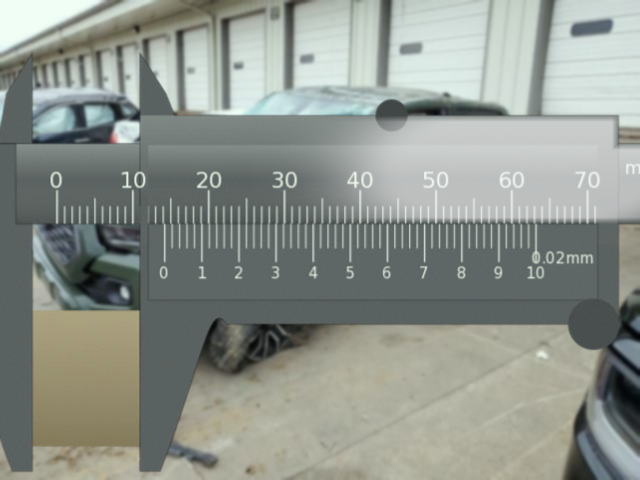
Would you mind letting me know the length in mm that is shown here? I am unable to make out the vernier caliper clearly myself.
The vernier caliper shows 14.2 mm
